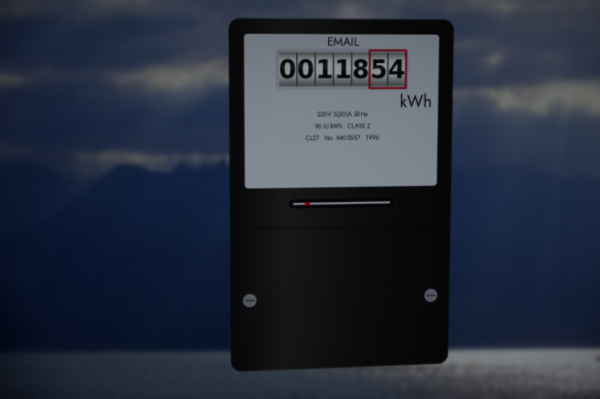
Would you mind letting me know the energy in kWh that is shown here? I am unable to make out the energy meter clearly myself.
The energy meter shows 118.54 kWh
